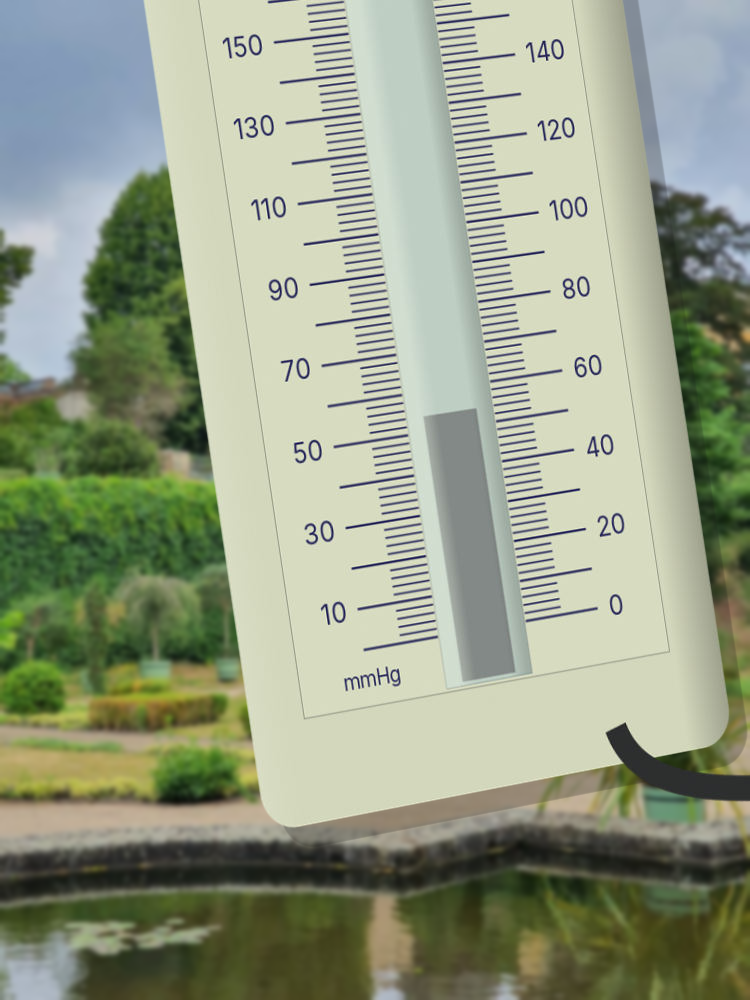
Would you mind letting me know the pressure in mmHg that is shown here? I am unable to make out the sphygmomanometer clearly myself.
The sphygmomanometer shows 54 mmHg
